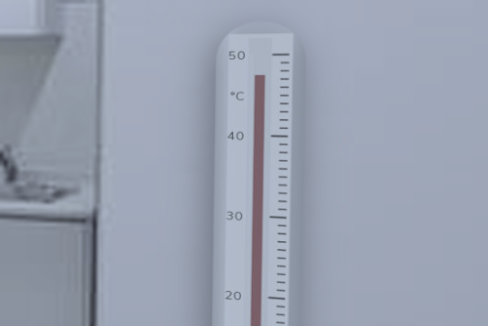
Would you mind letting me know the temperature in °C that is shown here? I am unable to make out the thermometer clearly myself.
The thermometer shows 47.5 °C
